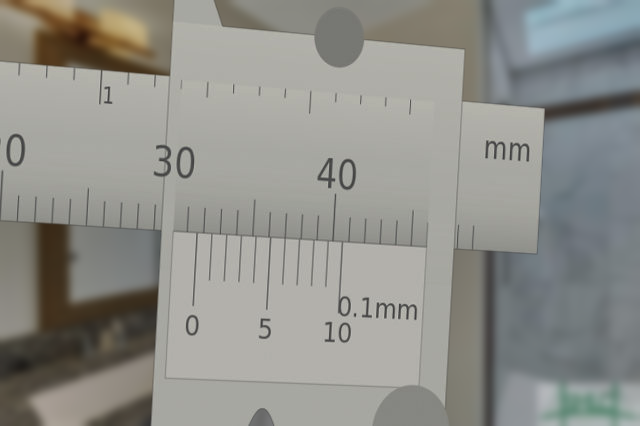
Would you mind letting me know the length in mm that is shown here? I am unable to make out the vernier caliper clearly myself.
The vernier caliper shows 31.6 mm
